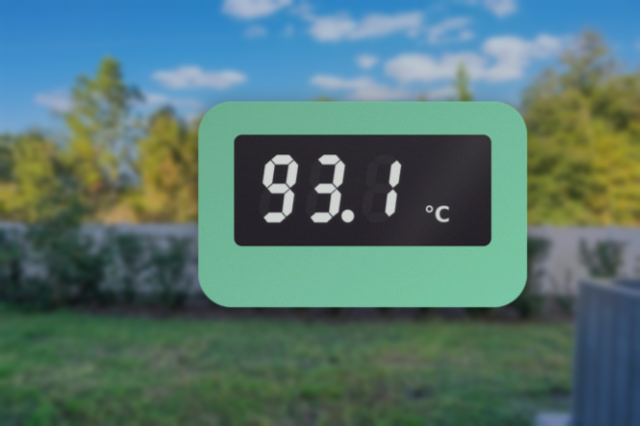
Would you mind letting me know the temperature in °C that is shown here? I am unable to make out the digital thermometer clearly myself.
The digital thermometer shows 93.1 °C
